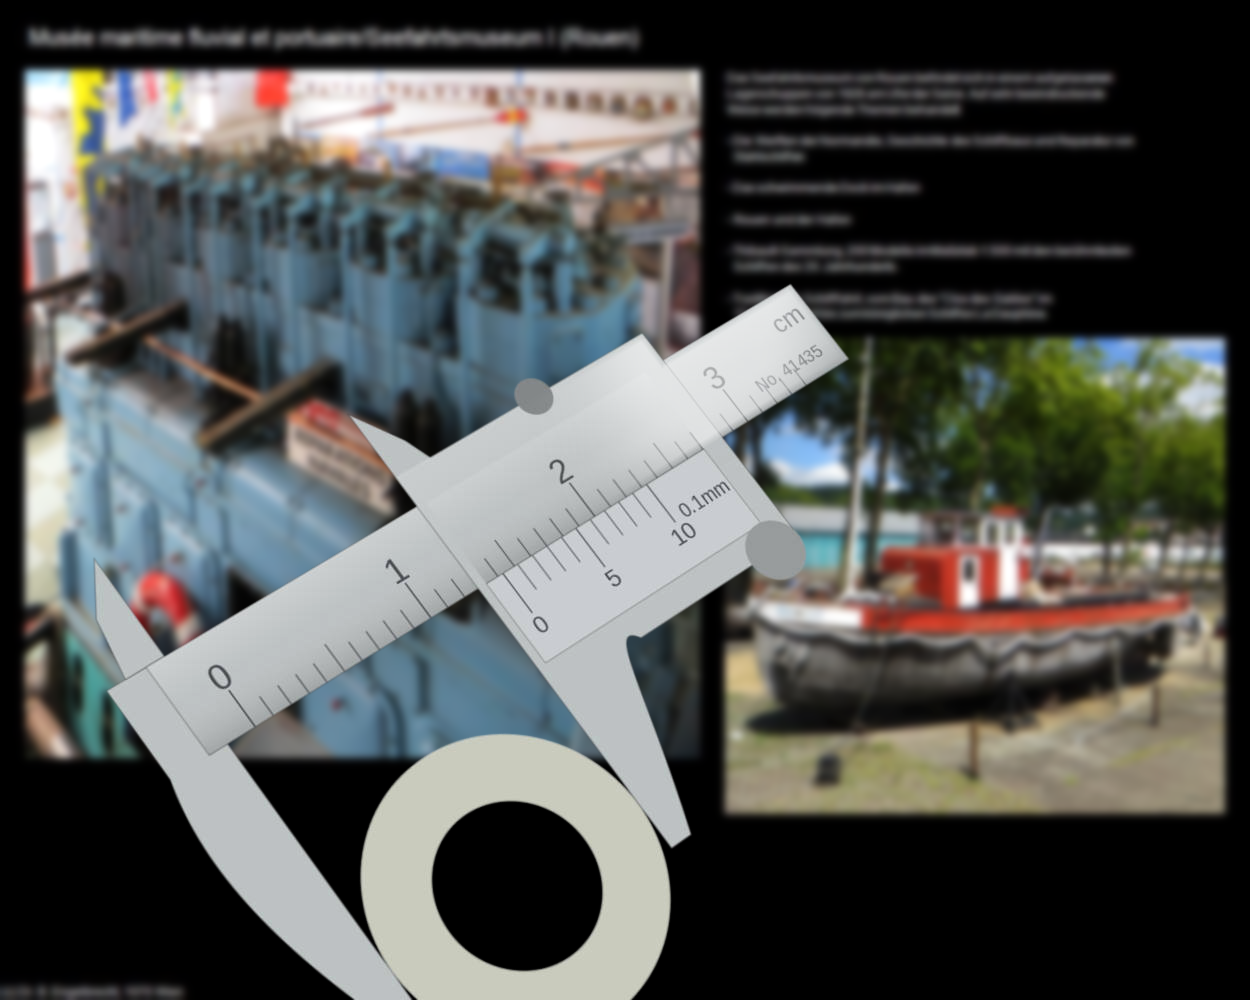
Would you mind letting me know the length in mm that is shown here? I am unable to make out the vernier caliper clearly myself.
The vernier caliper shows 14.3 mm
